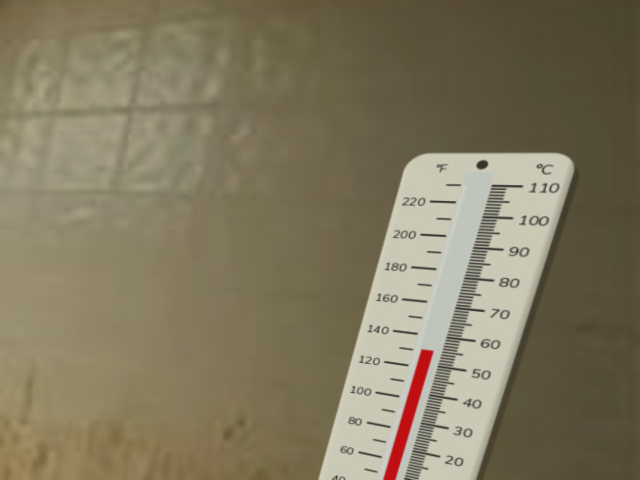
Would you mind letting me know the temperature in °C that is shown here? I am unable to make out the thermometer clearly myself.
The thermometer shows 55 °C
